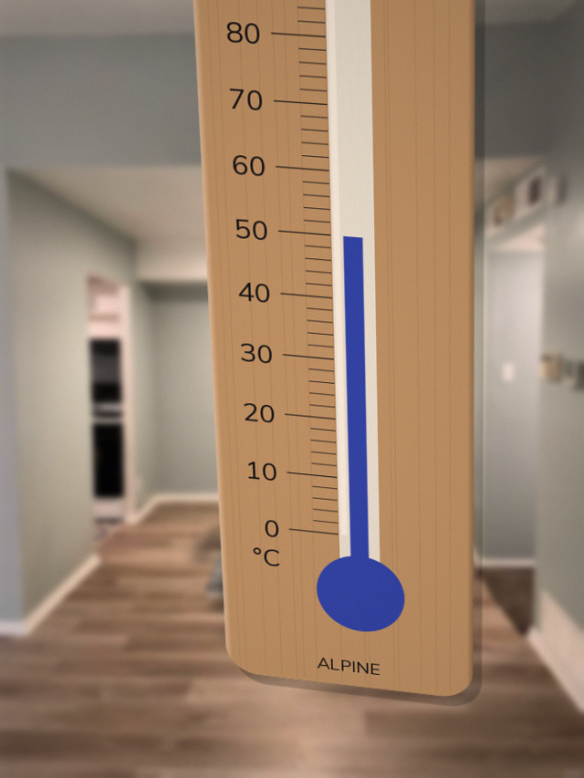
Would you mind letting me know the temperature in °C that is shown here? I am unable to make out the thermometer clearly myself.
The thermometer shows 50 °C
